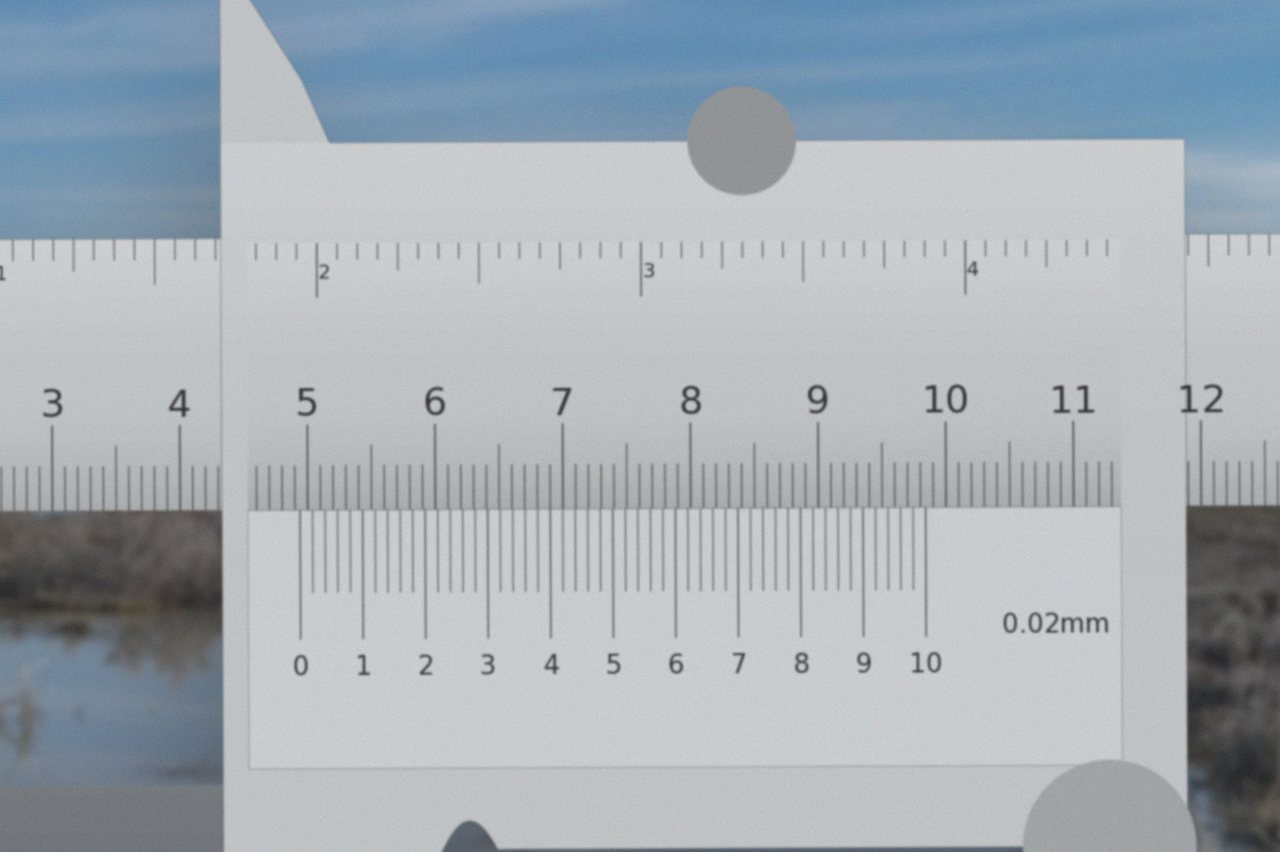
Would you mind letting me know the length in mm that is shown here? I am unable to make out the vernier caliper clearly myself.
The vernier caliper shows 49.4 mm
